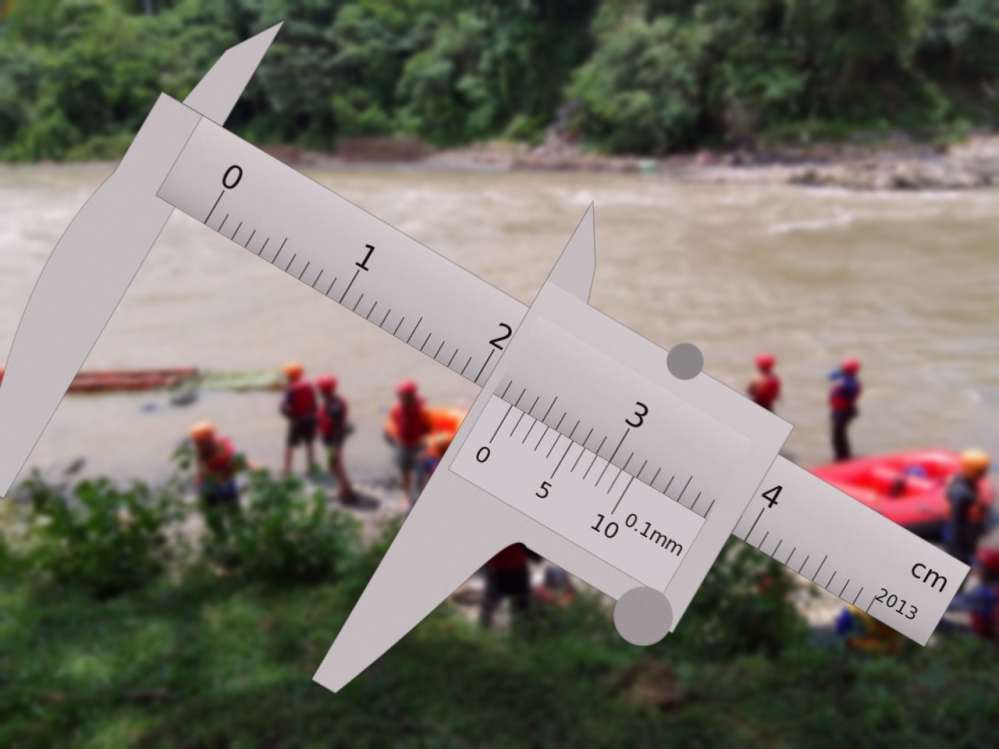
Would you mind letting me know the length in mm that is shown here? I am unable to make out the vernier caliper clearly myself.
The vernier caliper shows 22.8 mm
